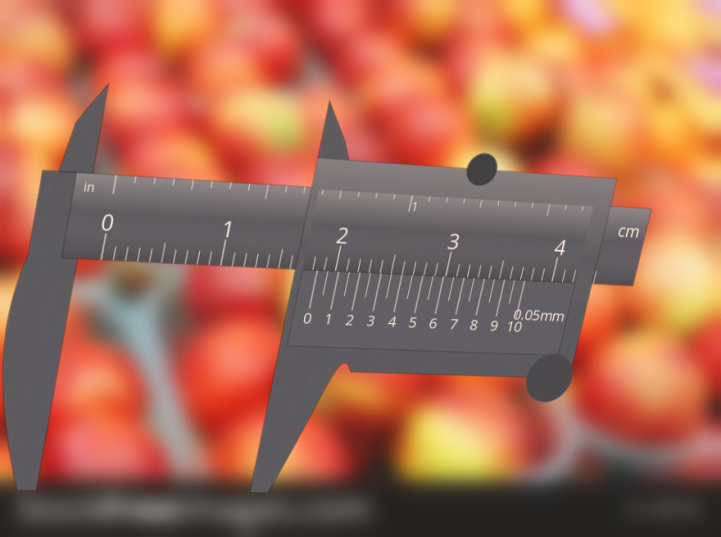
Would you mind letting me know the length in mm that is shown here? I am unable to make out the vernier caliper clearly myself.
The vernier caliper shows 18.4 mm
